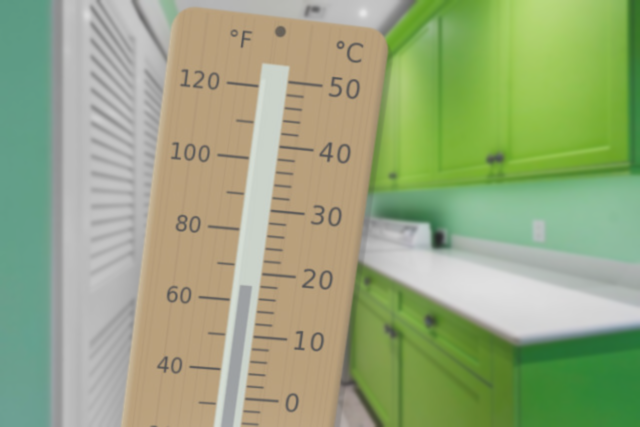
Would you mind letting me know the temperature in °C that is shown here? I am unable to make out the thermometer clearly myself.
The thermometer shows 18 °C
